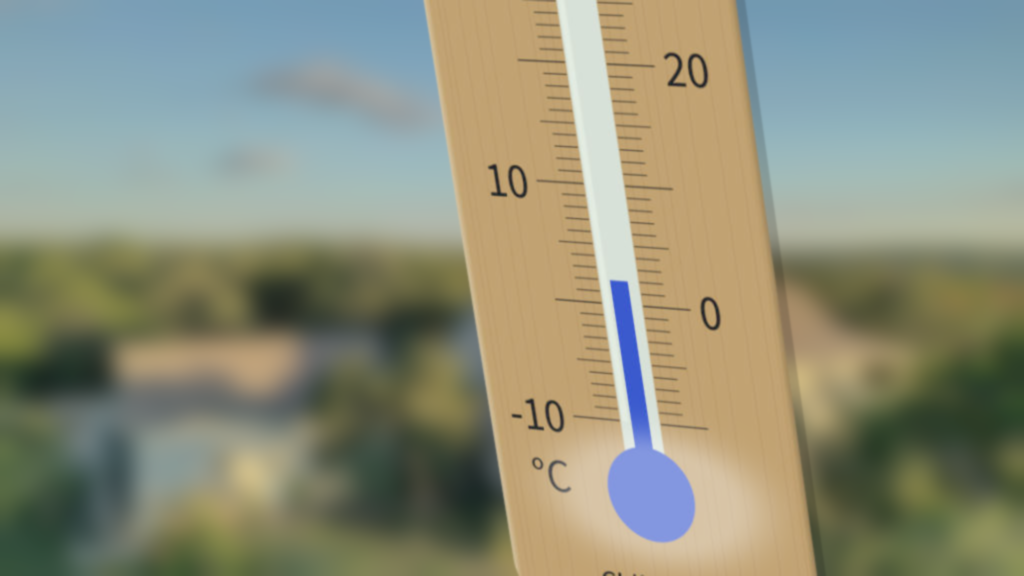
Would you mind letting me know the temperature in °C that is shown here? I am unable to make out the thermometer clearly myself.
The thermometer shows 2 °C
